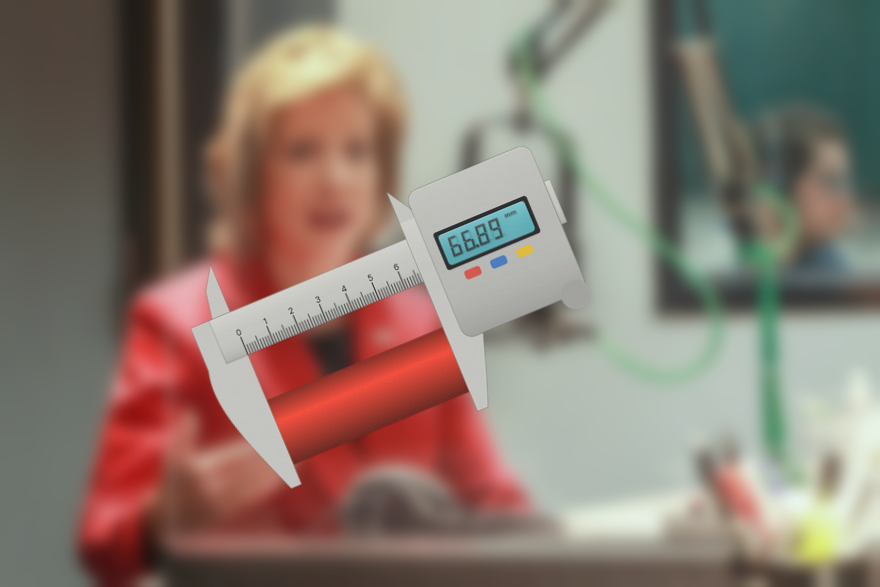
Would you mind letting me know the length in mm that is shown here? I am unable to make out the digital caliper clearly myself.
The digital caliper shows 66.89 mm
